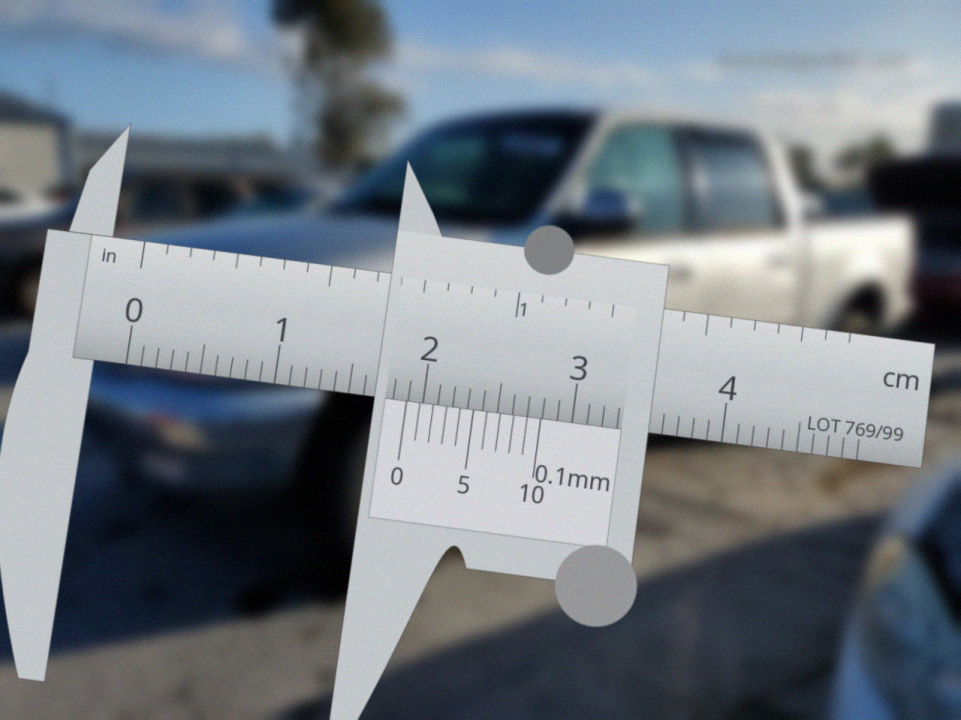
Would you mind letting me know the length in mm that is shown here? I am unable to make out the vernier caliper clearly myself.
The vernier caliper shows 18.9 mm
